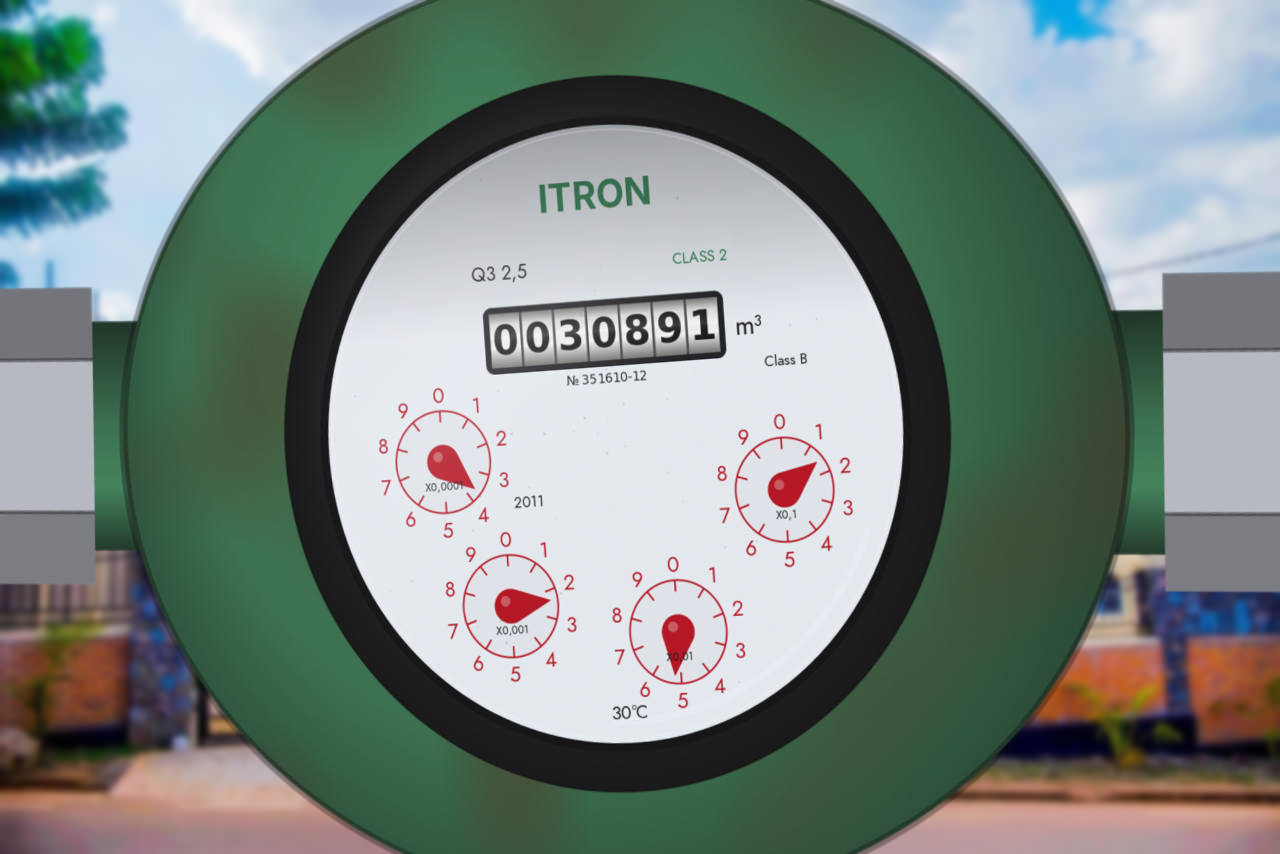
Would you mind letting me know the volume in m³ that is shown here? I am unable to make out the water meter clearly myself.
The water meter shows 30891.1523 m³
